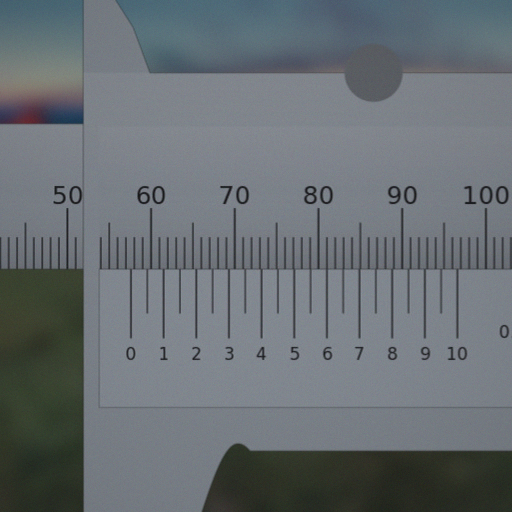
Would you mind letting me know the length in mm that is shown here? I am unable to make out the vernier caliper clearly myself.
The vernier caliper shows 57.6 mm
